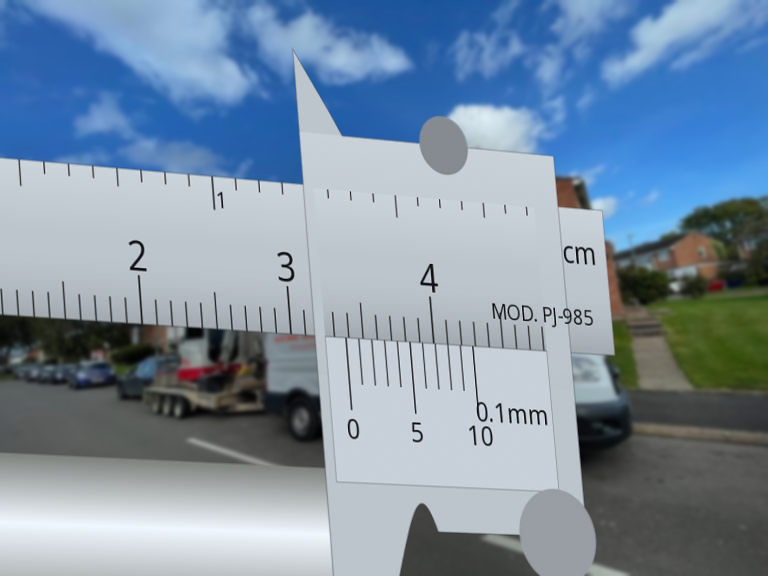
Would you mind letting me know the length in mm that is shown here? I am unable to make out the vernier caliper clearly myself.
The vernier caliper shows 33.8 mm
